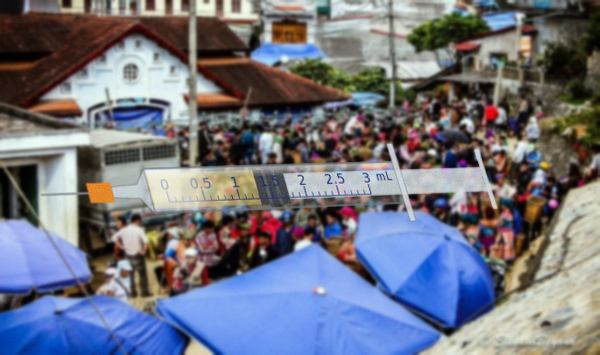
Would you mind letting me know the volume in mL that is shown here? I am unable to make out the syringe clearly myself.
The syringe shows 1.3 mL
